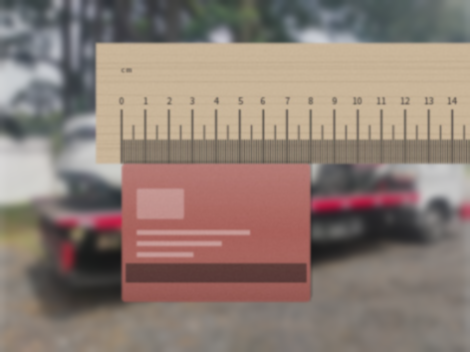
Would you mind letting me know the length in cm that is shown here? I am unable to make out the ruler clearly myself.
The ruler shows 8 cm
